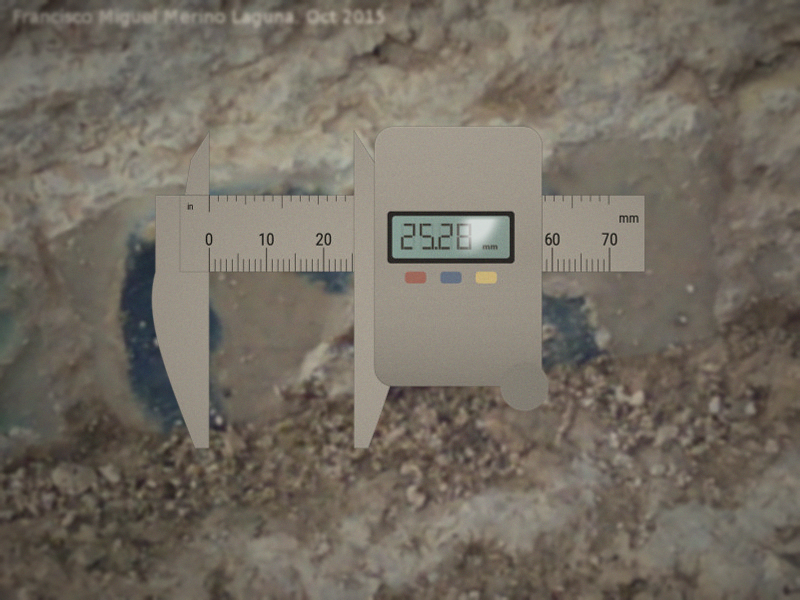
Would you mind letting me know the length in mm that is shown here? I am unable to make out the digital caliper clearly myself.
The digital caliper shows 25.28 mm
